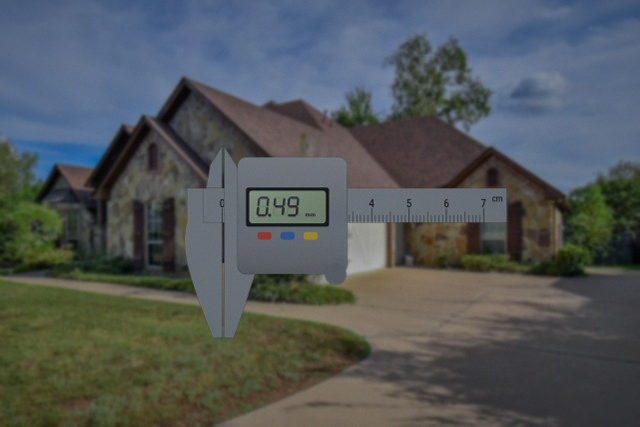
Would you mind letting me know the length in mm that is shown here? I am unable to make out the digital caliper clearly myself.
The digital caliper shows 0.49 mm
